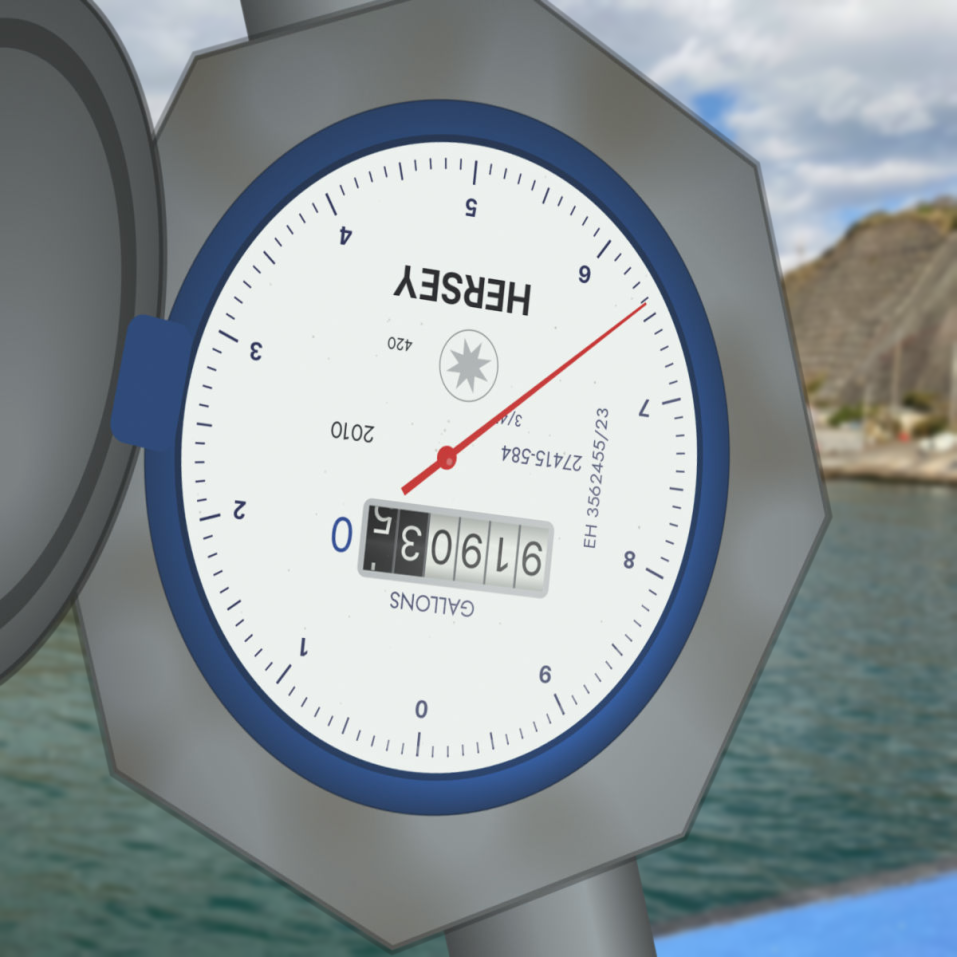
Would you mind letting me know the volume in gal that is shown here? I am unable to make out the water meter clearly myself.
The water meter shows 9190346.4 gal
